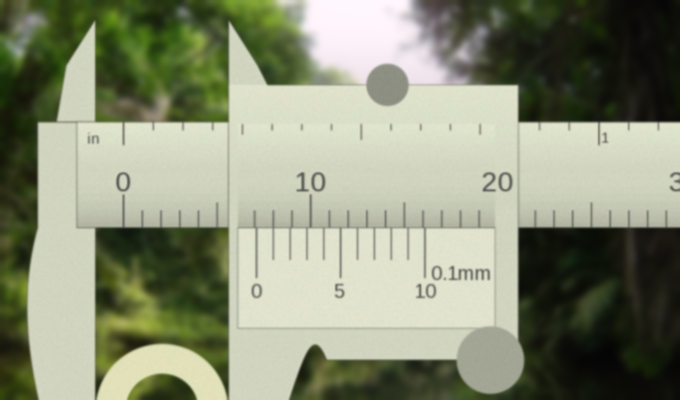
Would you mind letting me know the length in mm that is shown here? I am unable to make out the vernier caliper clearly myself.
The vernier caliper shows 7.1 mm
